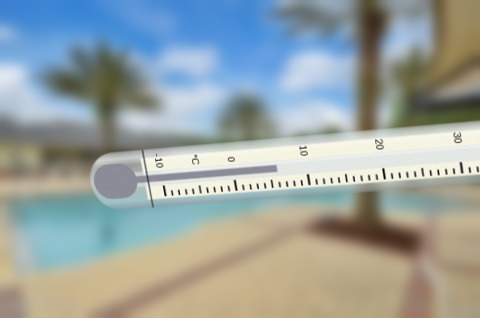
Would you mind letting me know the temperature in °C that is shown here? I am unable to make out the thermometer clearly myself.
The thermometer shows 6 °C
